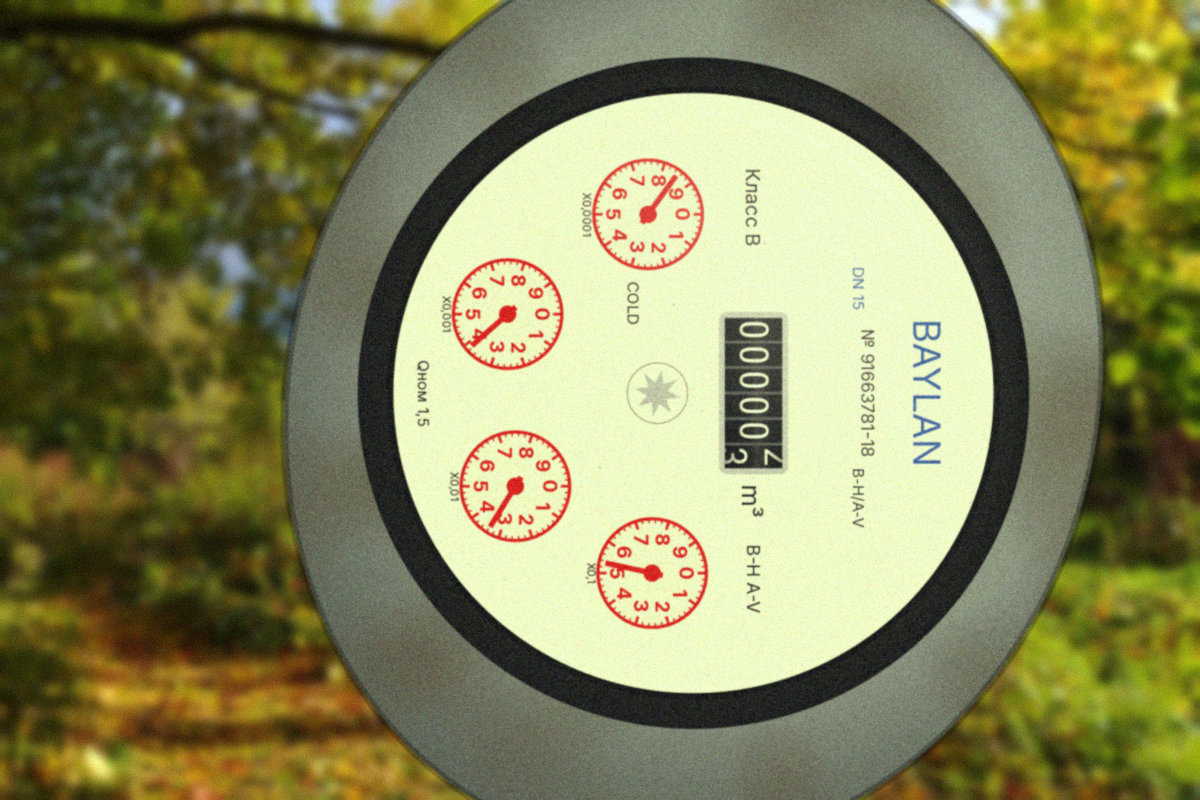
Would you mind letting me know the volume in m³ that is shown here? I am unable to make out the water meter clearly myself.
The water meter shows 2.5338 m³
